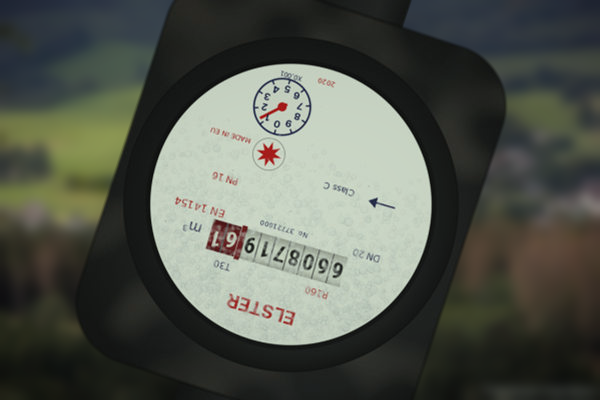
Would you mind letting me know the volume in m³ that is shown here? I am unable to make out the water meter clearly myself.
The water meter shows 6608719.611 m³
